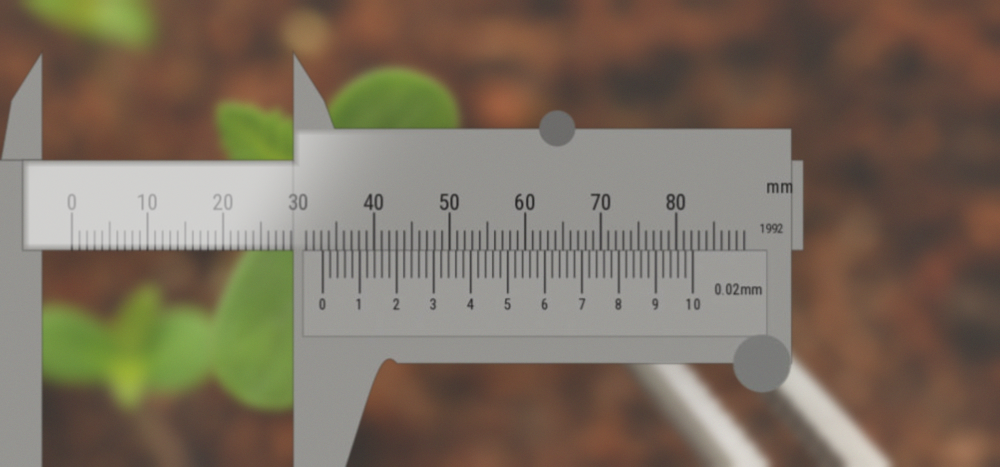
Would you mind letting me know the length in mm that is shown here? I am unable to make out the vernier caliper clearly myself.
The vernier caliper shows 33.2 mm
